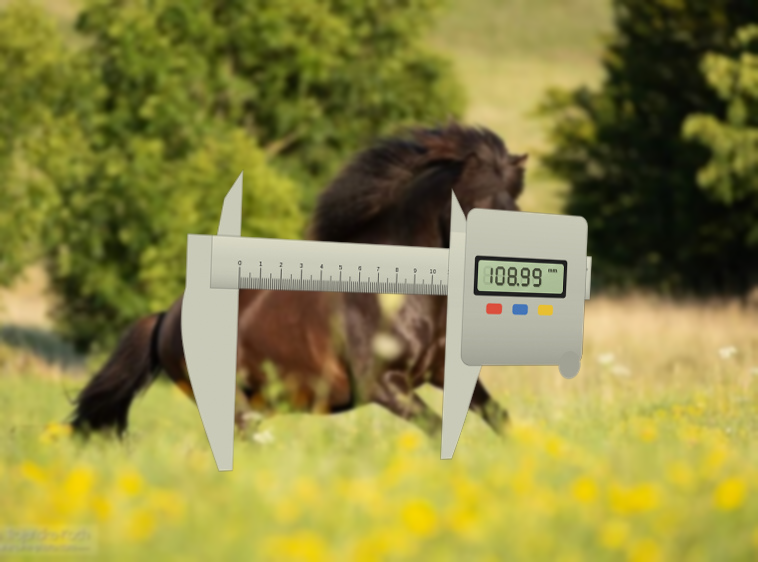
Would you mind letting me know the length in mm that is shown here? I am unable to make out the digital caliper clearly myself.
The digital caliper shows 108.99 mm
